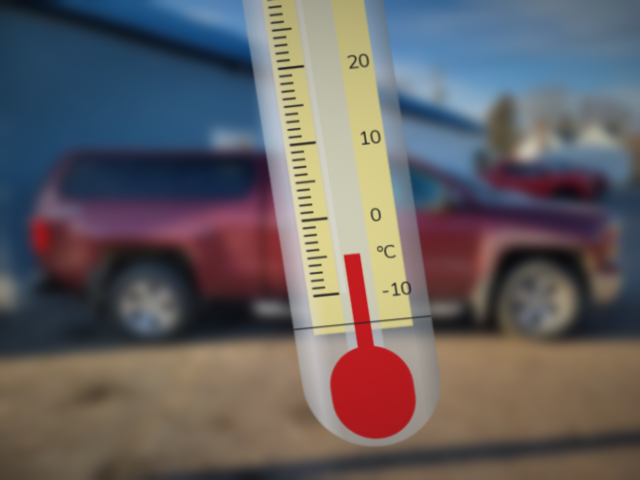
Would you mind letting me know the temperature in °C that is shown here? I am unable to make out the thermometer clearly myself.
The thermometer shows -5 °C
